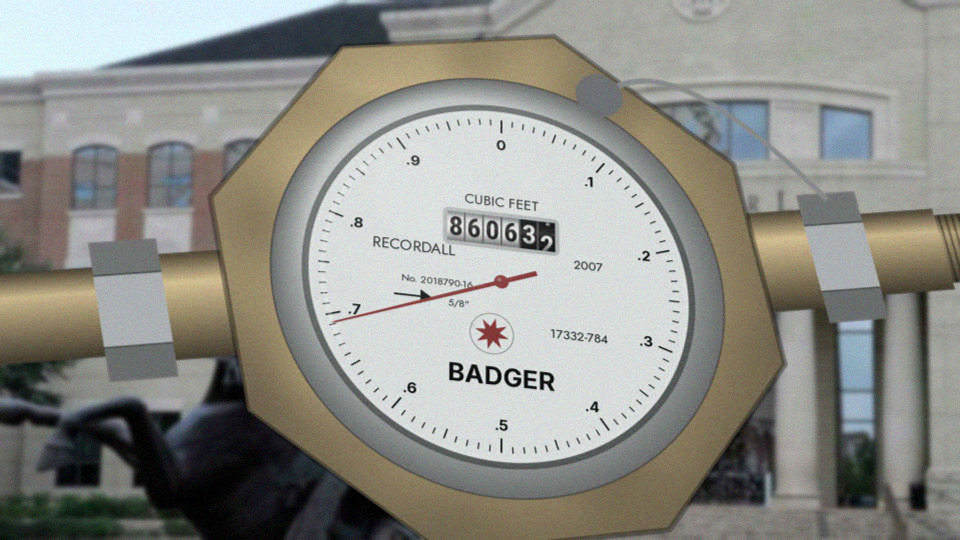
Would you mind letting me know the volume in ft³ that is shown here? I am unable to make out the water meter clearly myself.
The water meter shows 860631.69 ft³
